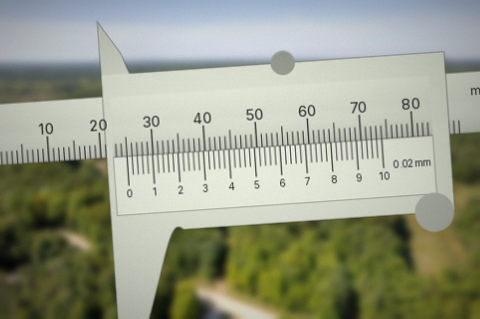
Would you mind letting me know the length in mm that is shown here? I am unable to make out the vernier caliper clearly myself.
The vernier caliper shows 25.0 mm
